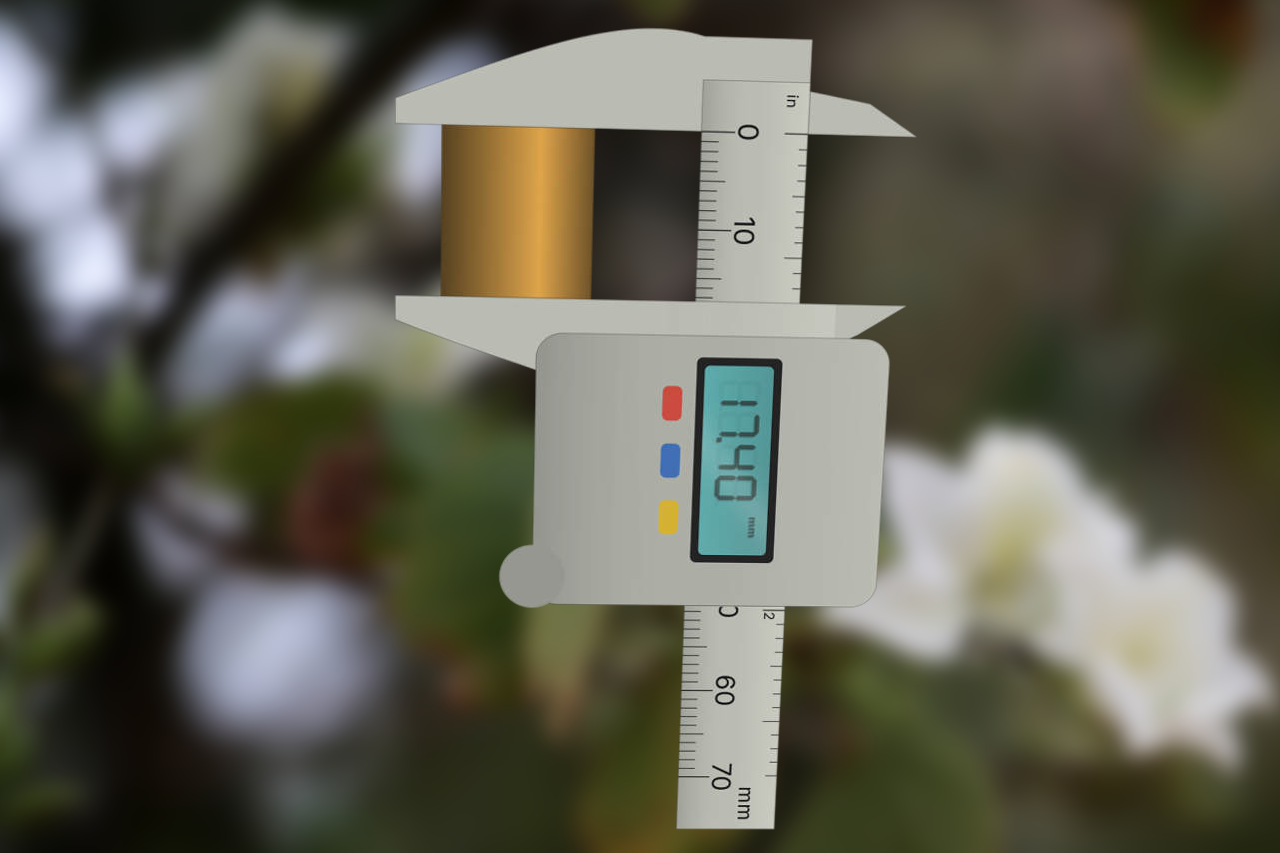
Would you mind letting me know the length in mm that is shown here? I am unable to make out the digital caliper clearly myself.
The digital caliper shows 17.40 mm
